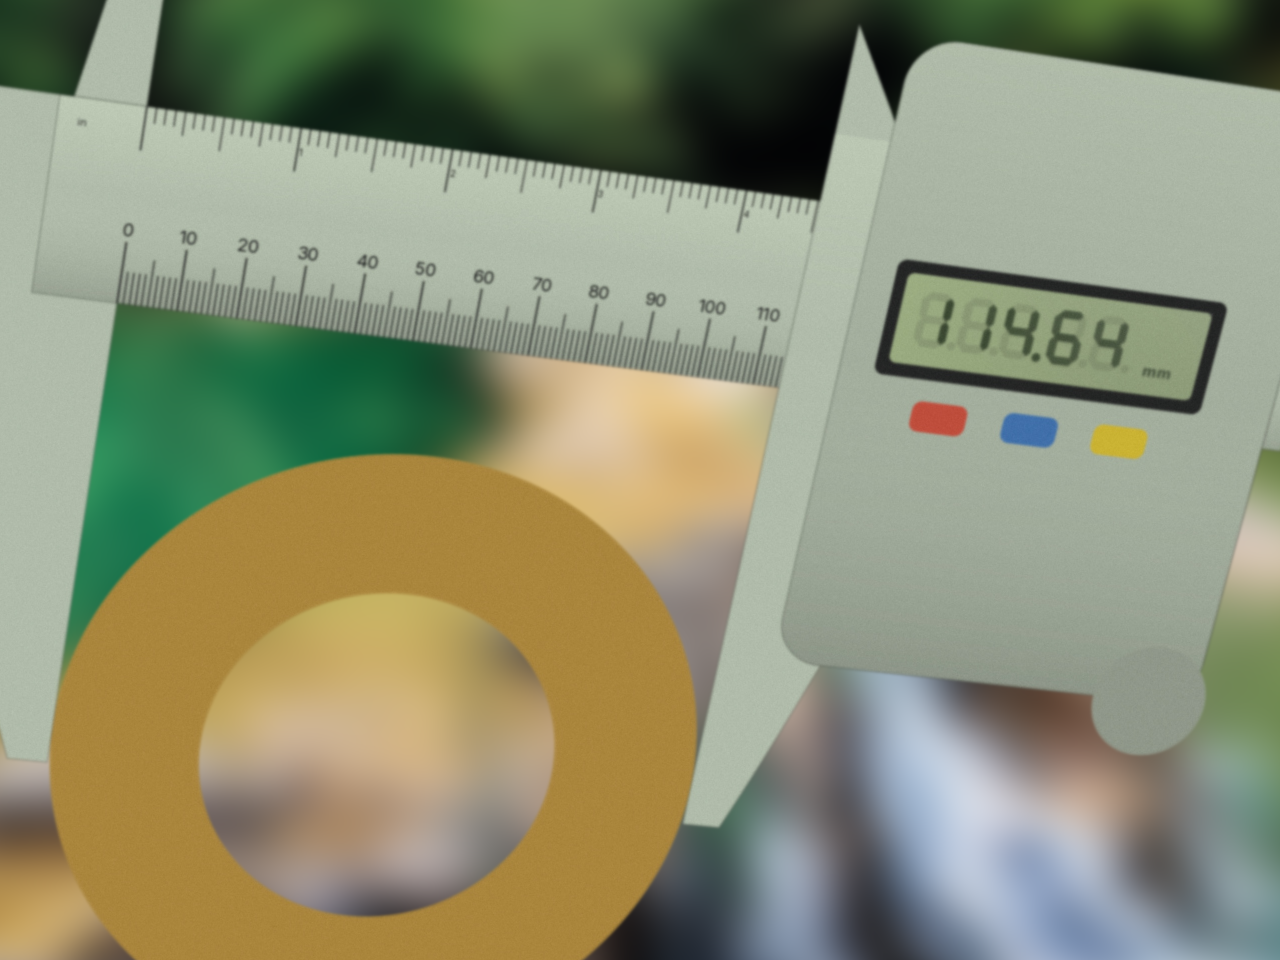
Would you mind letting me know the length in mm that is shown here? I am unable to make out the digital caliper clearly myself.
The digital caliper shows 114.64 mm
